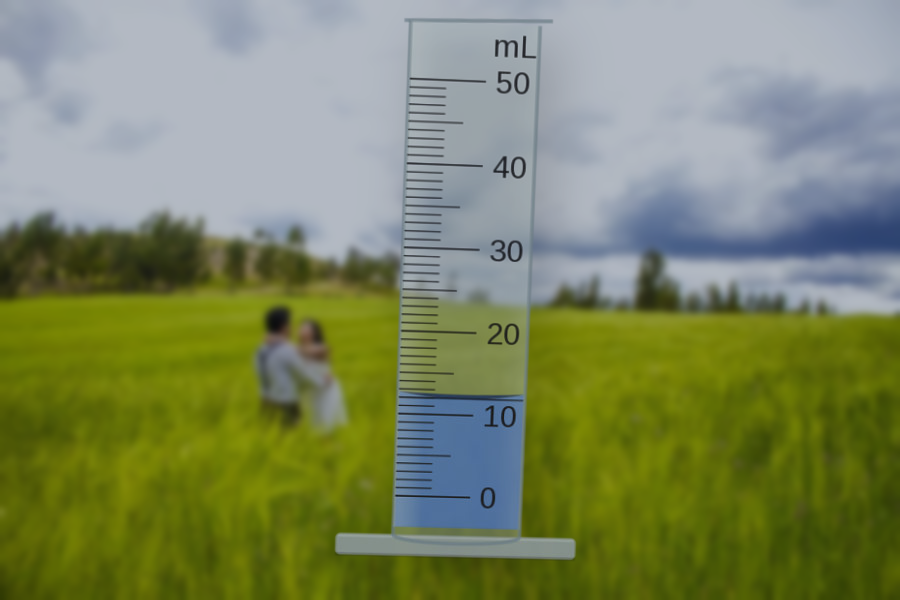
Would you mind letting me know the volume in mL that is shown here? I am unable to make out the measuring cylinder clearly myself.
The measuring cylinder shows 12 mL
